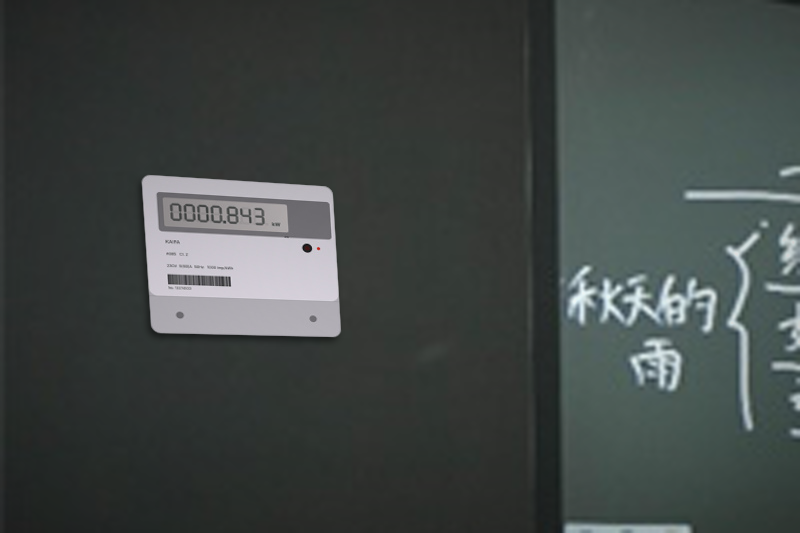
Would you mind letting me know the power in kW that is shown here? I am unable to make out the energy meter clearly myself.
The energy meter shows 0.843 kW
